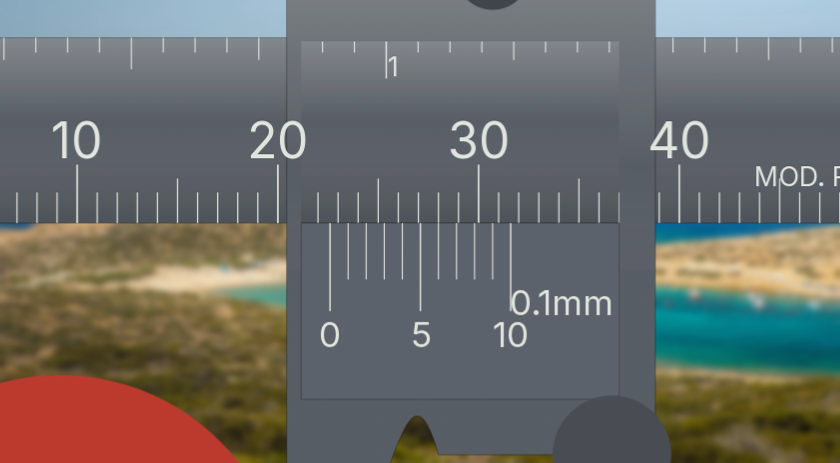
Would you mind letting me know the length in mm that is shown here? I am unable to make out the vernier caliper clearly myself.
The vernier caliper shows 22.6 mm
